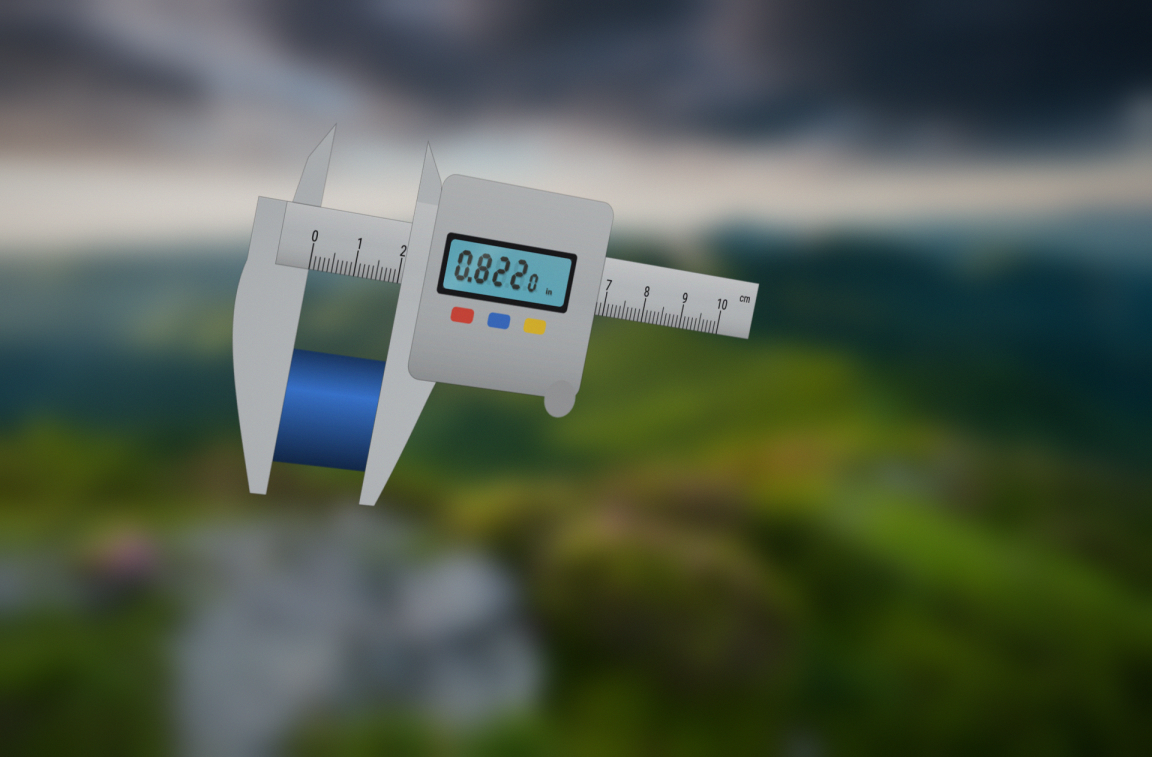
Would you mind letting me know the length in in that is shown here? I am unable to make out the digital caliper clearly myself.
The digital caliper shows 0.8220 in
